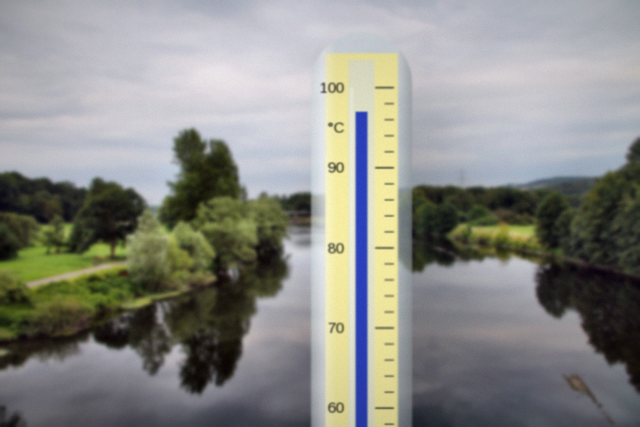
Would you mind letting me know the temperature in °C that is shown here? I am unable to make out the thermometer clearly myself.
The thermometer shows 97 °C
